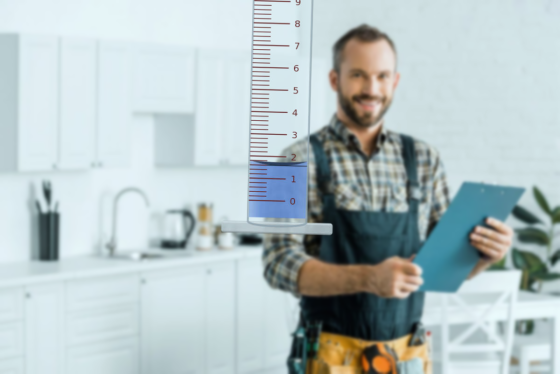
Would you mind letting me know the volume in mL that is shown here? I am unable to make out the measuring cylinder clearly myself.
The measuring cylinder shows 1.6 mL
